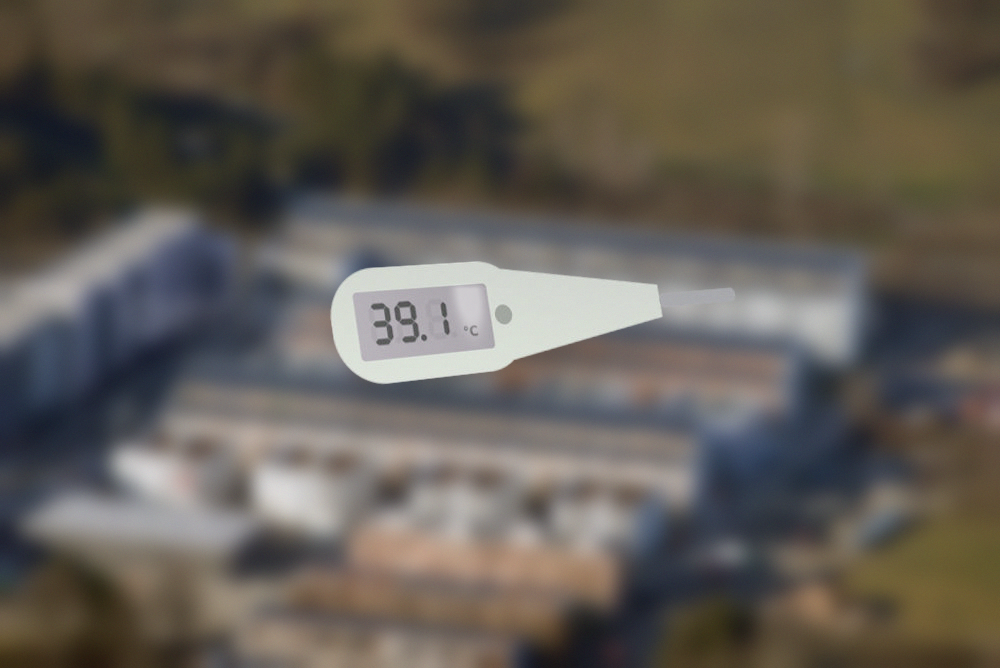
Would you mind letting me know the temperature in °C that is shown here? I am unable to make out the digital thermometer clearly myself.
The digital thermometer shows 39.1 °C
